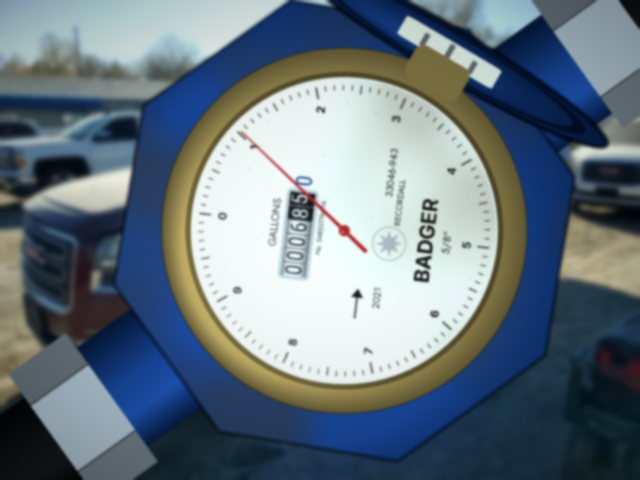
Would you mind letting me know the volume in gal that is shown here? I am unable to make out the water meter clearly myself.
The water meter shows 6851.0 gal
